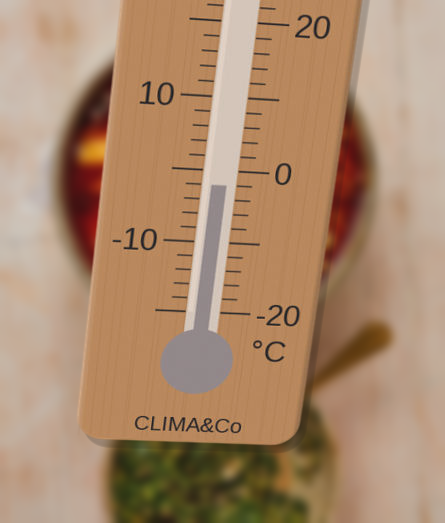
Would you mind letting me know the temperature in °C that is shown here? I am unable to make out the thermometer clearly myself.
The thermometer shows -2 °C
